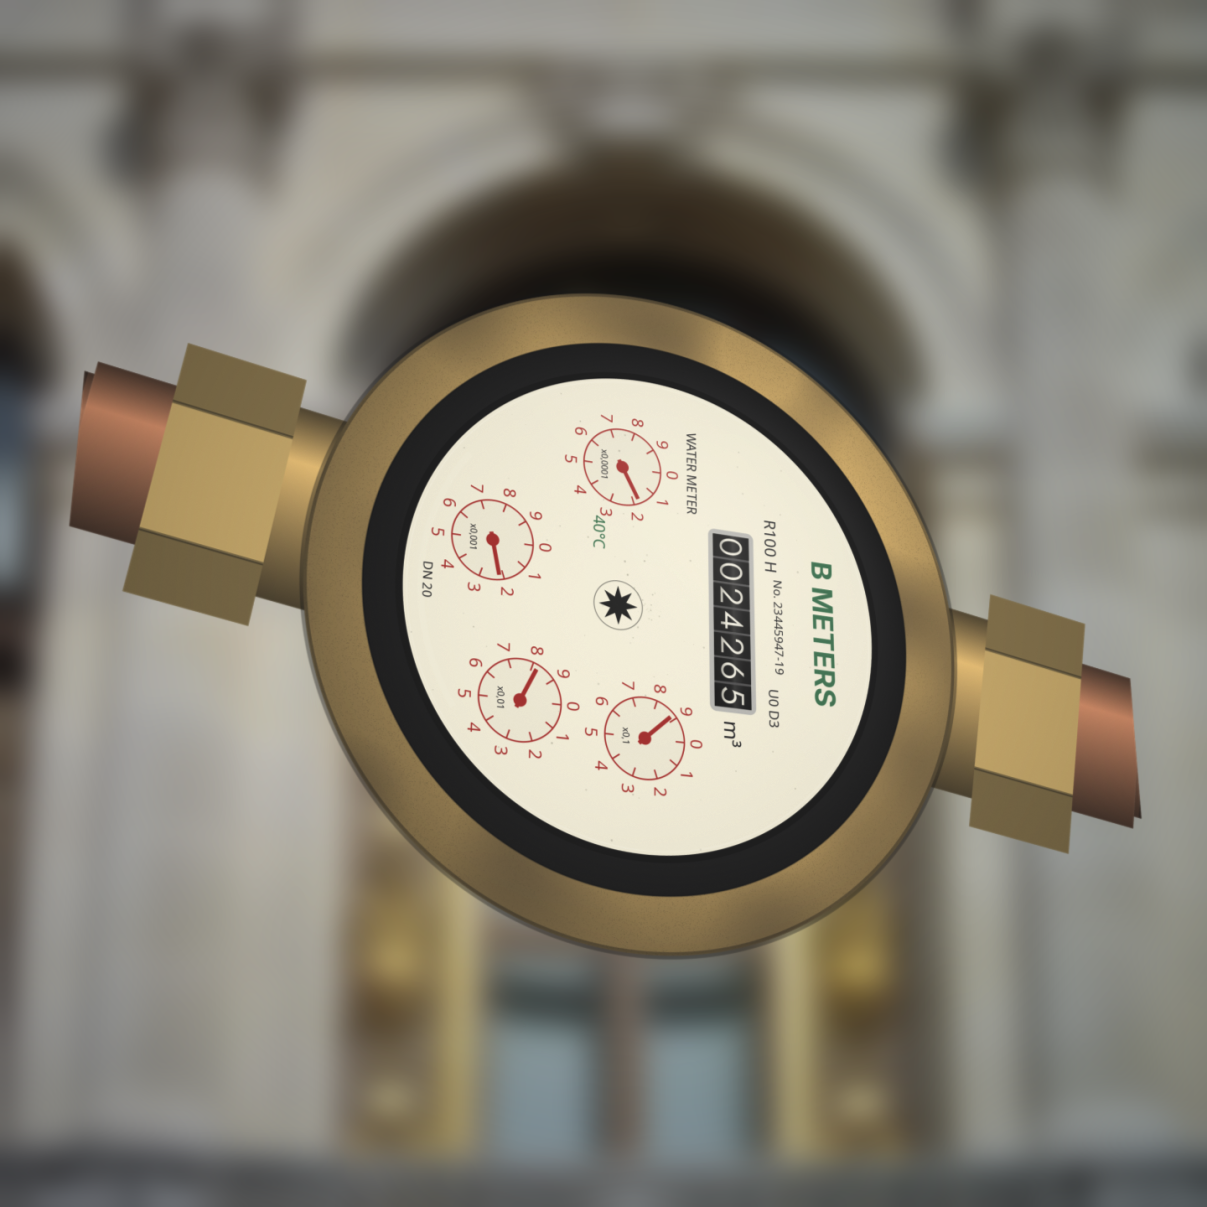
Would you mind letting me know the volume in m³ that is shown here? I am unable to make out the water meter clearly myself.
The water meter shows 24265.8821 m³
